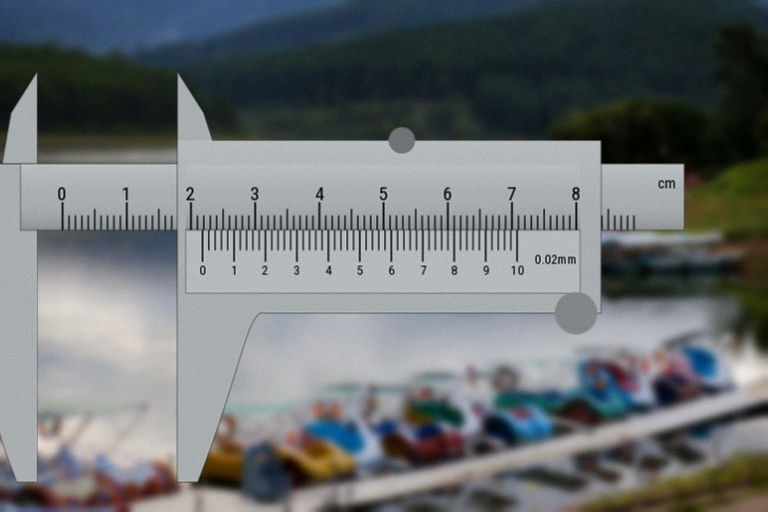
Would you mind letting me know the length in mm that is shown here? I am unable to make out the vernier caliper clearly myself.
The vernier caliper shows 21.8 mm
